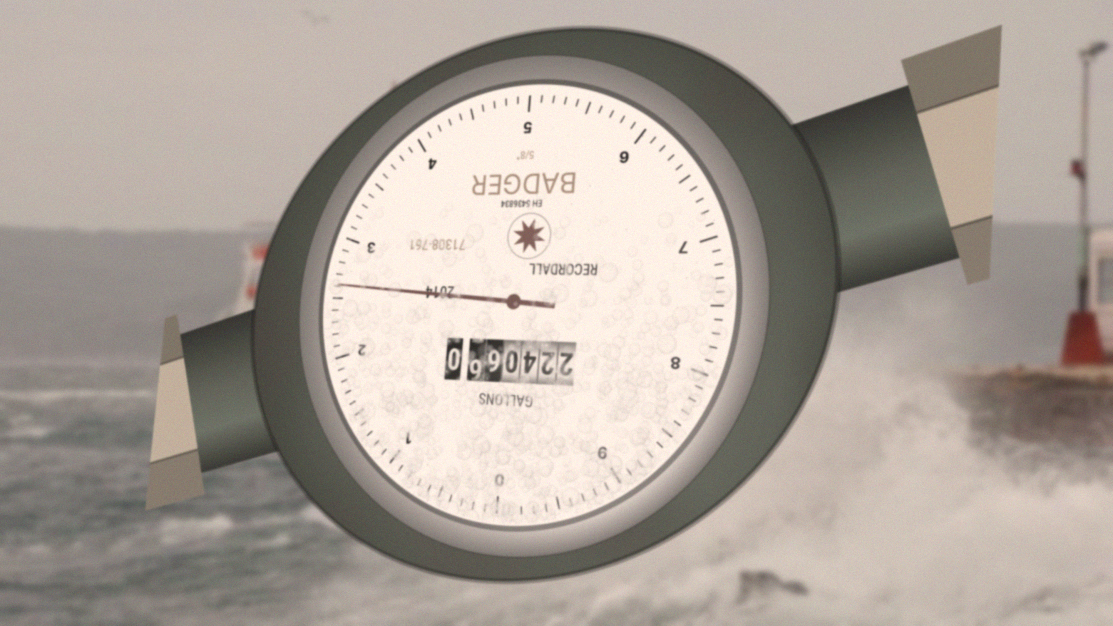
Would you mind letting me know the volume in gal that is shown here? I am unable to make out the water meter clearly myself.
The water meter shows 2240662.6 gal
